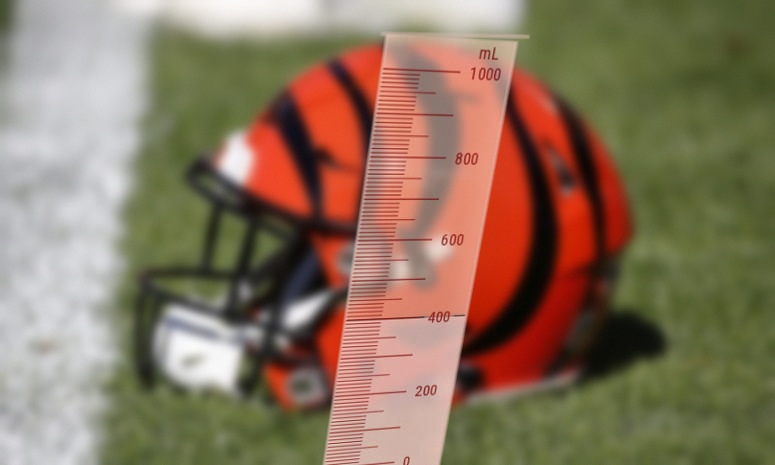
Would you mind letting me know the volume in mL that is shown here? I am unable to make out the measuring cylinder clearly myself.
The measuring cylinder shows 400 mL
